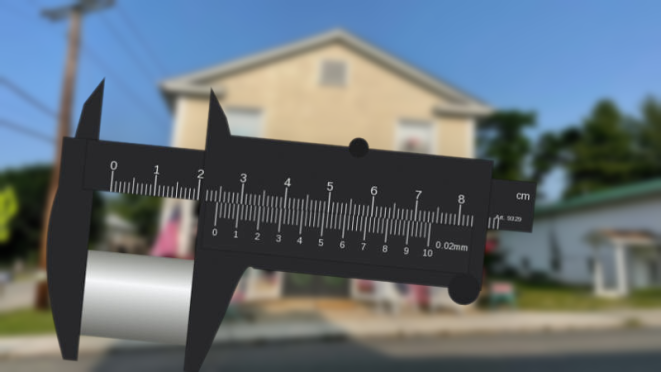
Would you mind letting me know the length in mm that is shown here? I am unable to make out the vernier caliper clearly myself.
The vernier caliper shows 24.5 mm
